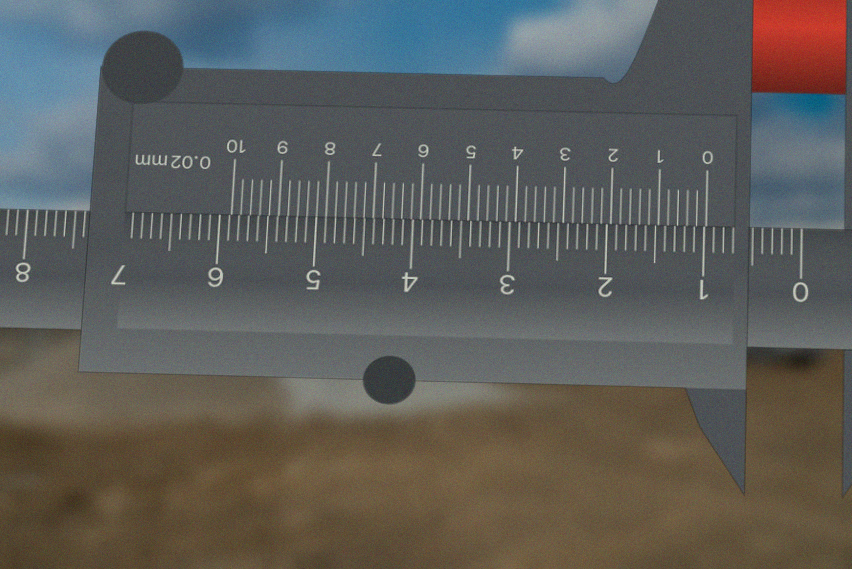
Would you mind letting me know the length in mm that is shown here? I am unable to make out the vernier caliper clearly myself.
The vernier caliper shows 9.8 mm
